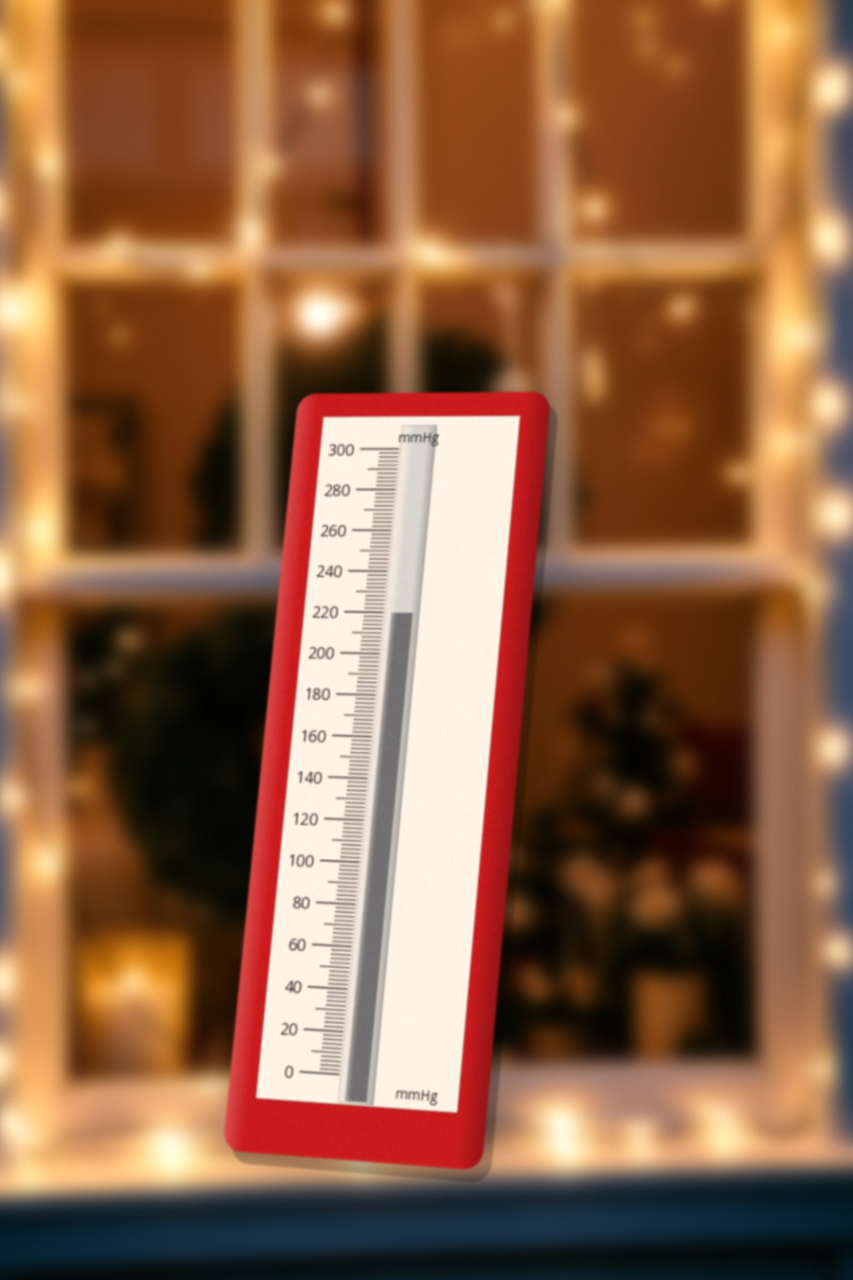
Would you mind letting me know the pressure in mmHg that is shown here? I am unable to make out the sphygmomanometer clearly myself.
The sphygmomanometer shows 220 mmHg
